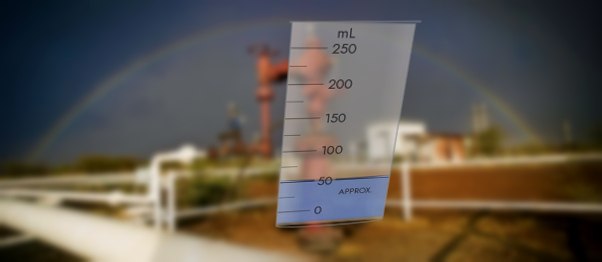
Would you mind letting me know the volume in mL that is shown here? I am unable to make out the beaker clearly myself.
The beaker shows 50 mL
